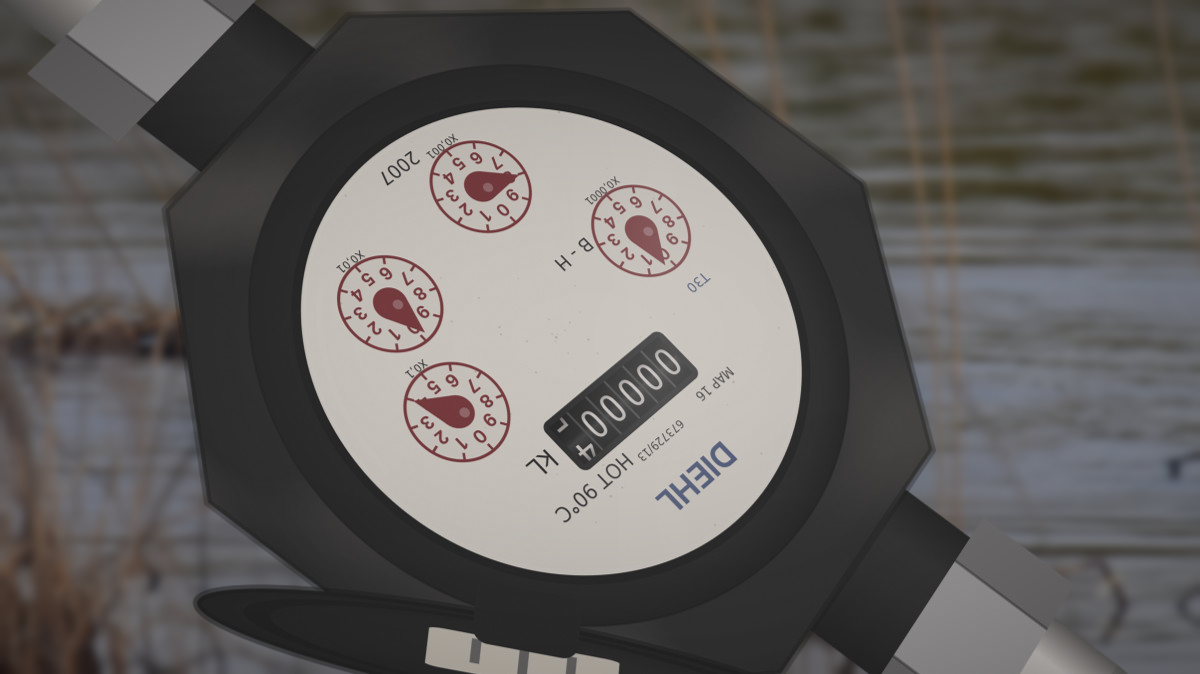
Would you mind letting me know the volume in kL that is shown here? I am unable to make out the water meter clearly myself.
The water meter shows 4.3980 kL
